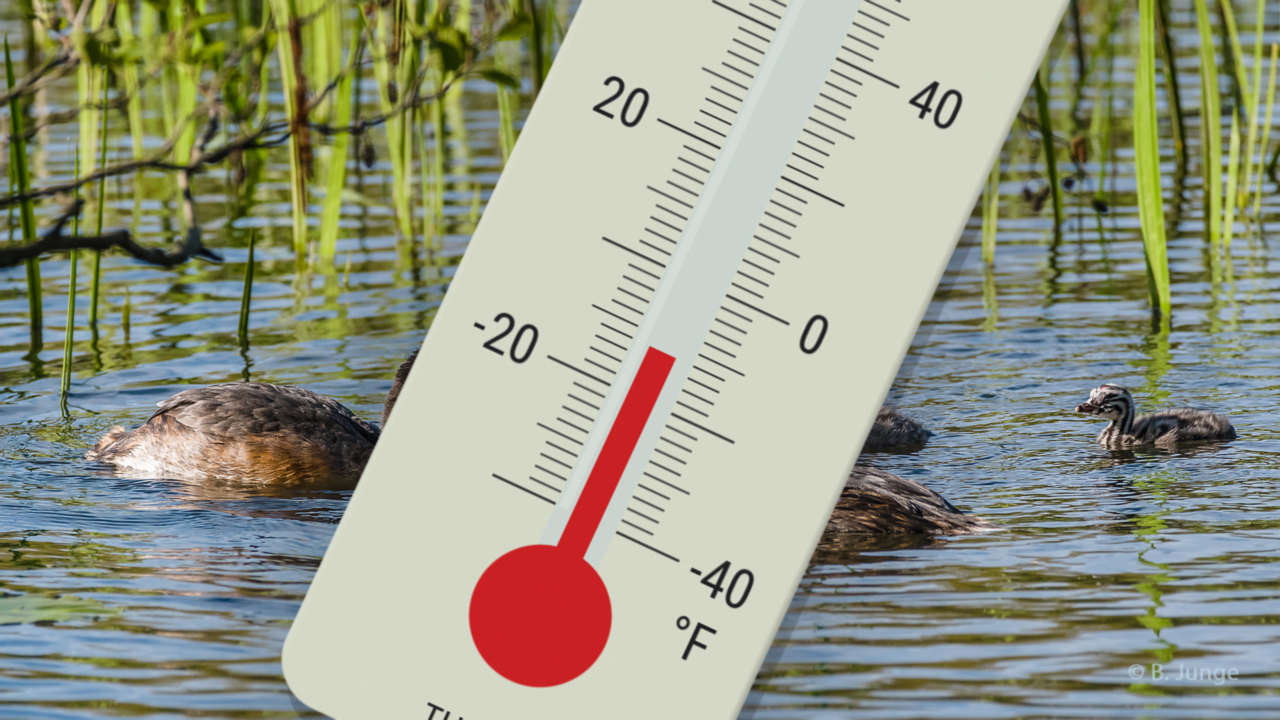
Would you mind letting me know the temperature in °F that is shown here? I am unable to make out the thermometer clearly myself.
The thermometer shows -12 °F
